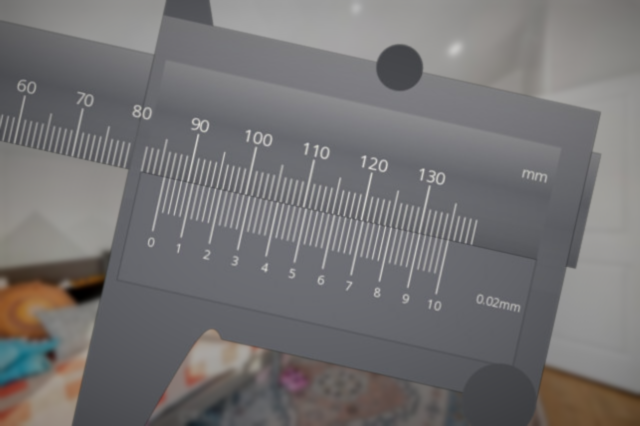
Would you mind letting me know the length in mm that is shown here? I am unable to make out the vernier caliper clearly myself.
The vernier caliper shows 86.0 mm
